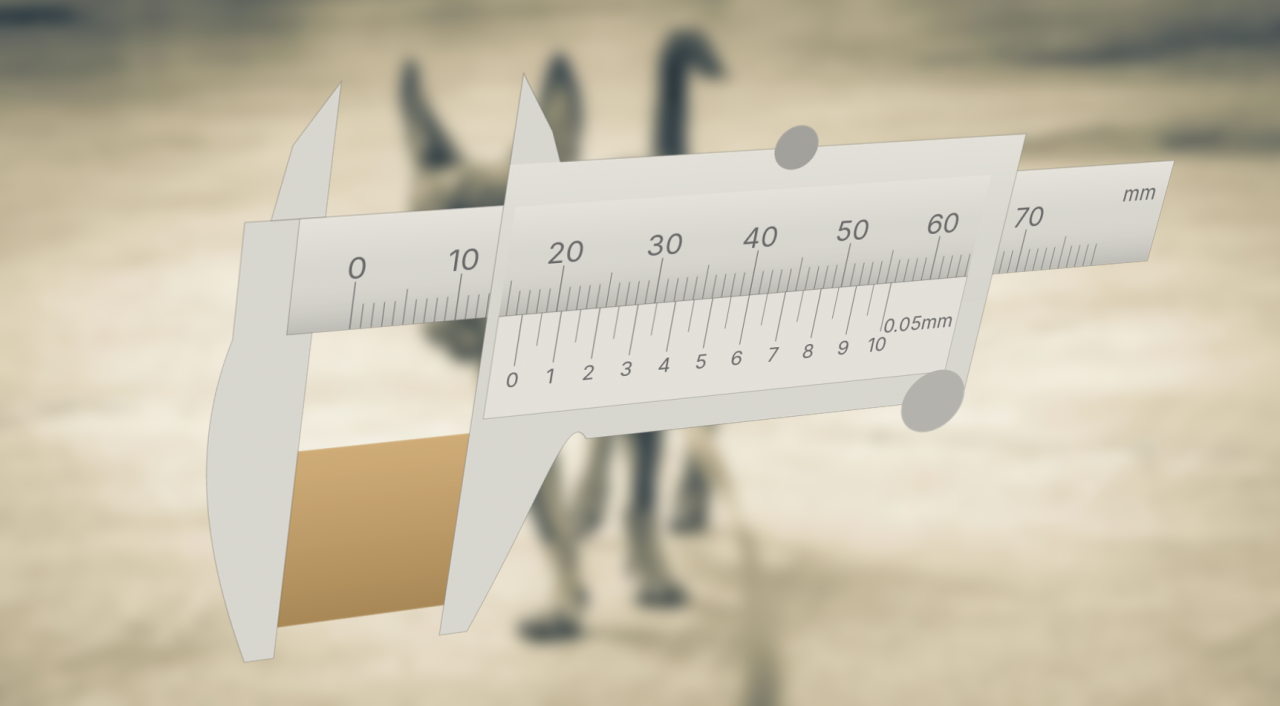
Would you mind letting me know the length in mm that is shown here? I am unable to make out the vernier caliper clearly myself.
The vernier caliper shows 16.6 mm
